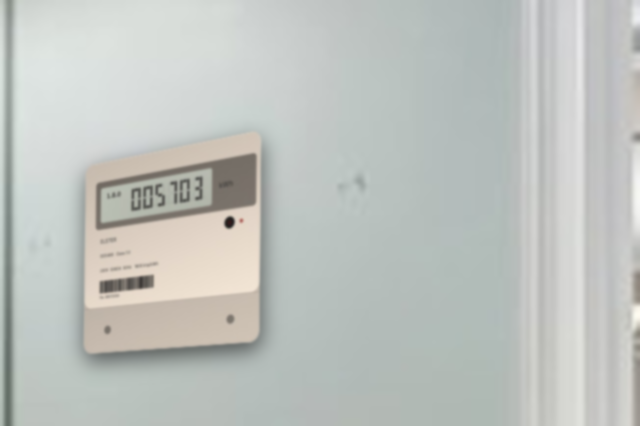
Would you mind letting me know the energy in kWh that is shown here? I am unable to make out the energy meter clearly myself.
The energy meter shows 5703 kWh
